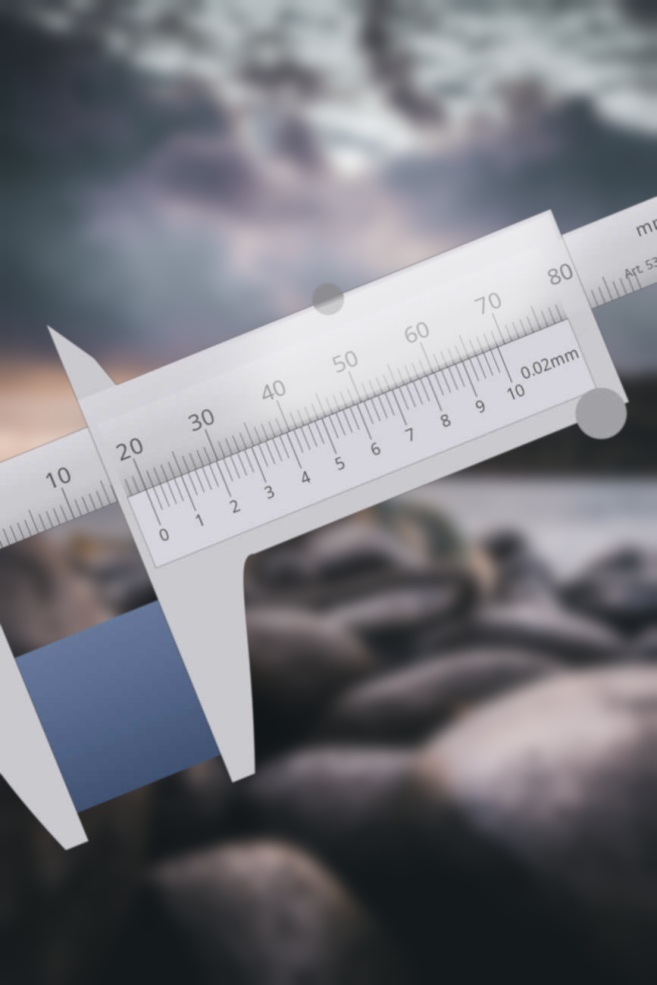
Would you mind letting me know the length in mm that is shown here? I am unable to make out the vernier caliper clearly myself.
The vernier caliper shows 20.0 mm
